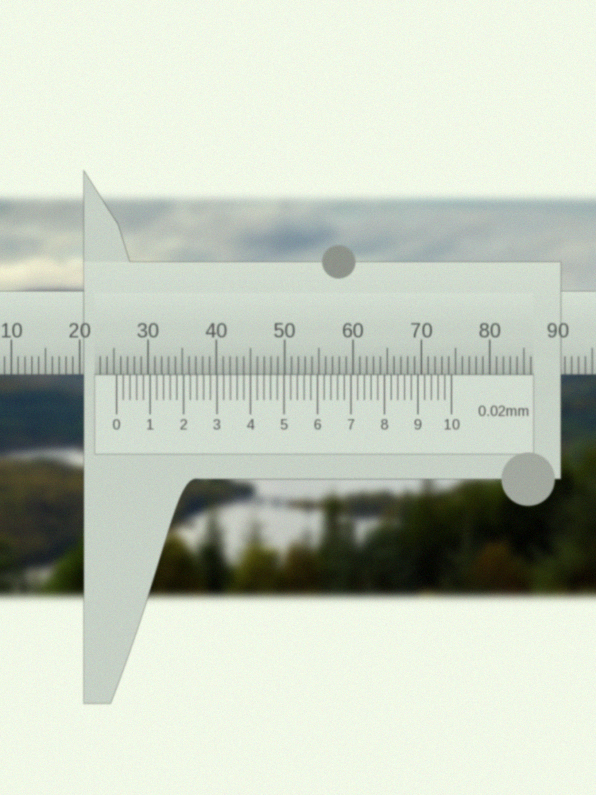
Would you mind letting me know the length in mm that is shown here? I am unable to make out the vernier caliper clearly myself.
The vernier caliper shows 25.4 mm
